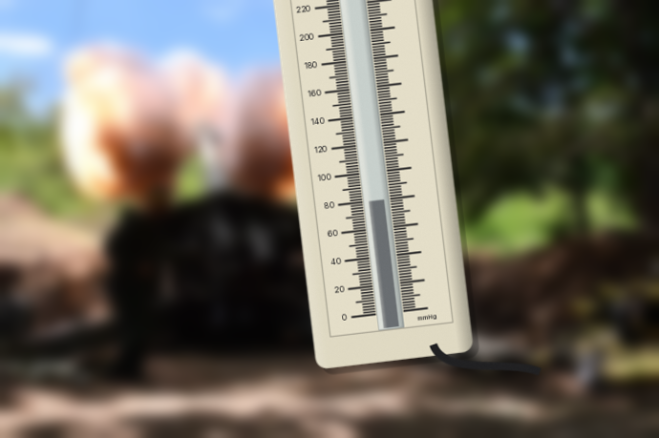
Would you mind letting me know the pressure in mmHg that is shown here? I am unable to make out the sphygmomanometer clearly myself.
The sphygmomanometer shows 80 mmHg
